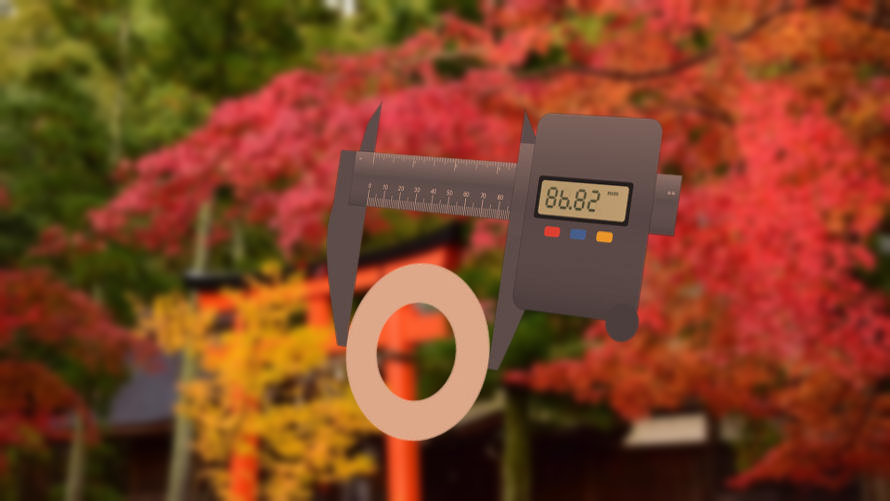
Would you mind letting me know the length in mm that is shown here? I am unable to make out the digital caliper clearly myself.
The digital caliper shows 86.82 mm
